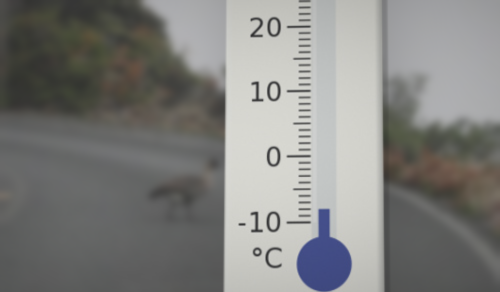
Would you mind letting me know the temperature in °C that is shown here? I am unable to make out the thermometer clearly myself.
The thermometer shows -8 °C
